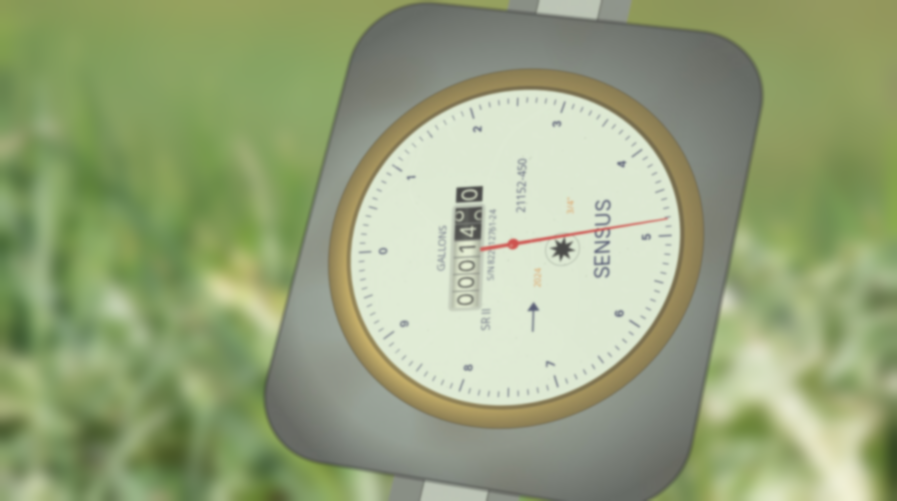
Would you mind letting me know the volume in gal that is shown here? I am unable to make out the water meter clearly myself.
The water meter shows 1484.8 gal
